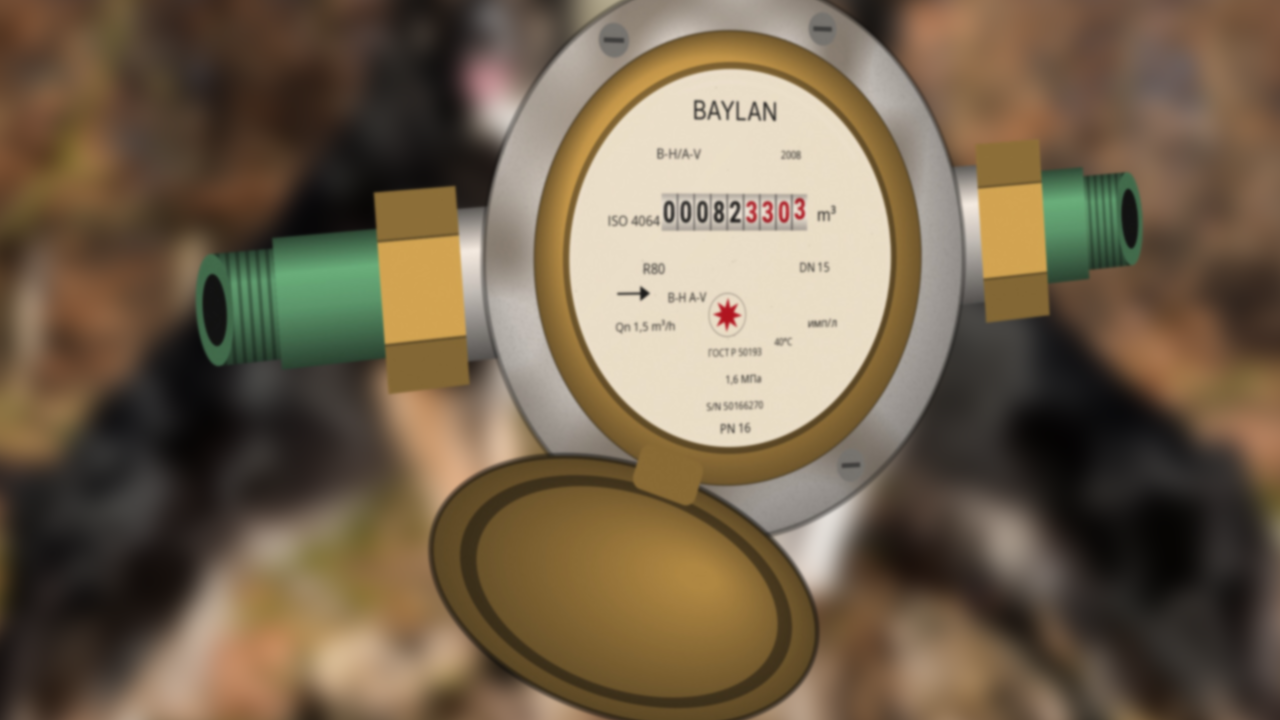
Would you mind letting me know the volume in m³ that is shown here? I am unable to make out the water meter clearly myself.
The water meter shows 82.3303 m³
